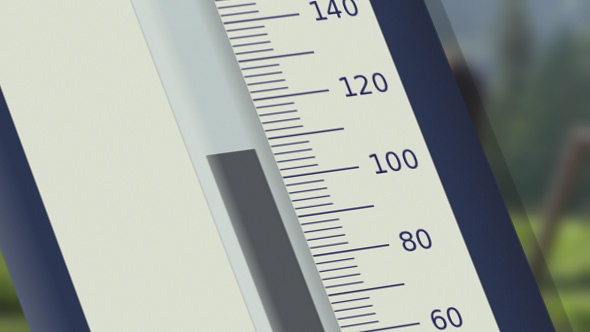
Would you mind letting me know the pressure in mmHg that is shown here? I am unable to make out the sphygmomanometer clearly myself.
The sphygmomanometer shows 108 mmHg
